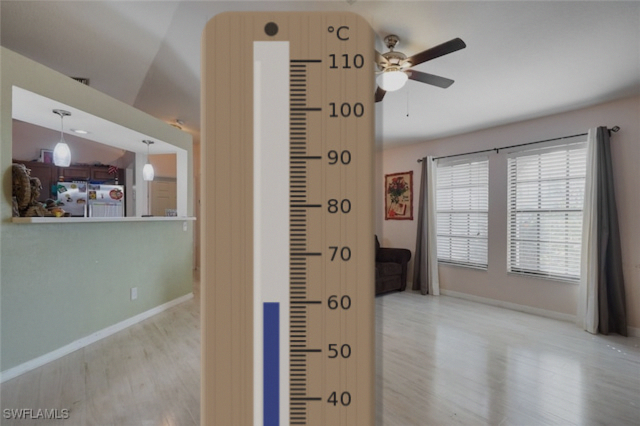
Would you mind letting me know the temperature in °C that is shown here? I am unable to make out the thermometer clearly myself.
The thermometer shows 60 °C
